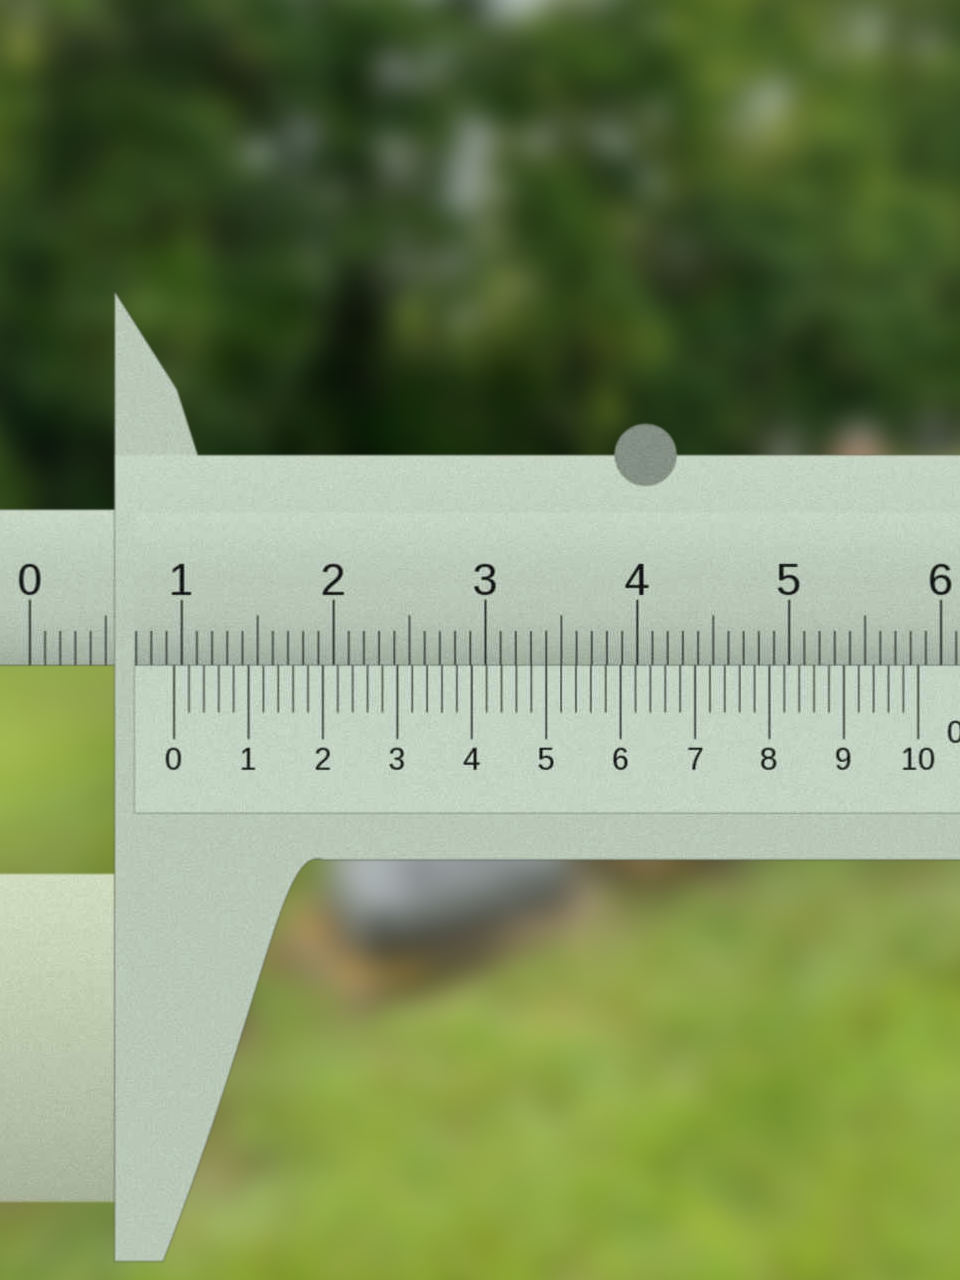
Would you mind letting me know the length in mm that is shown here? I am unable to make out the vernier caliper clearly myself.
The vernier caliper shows 9.5 mm
